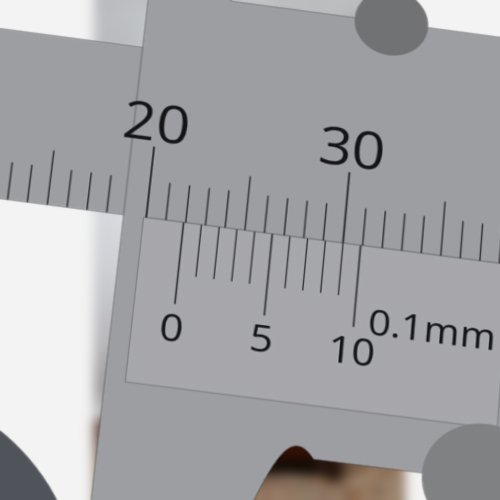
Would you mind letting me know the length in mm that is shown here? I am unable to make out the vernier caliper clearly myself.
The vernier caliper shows 21.9 mm
